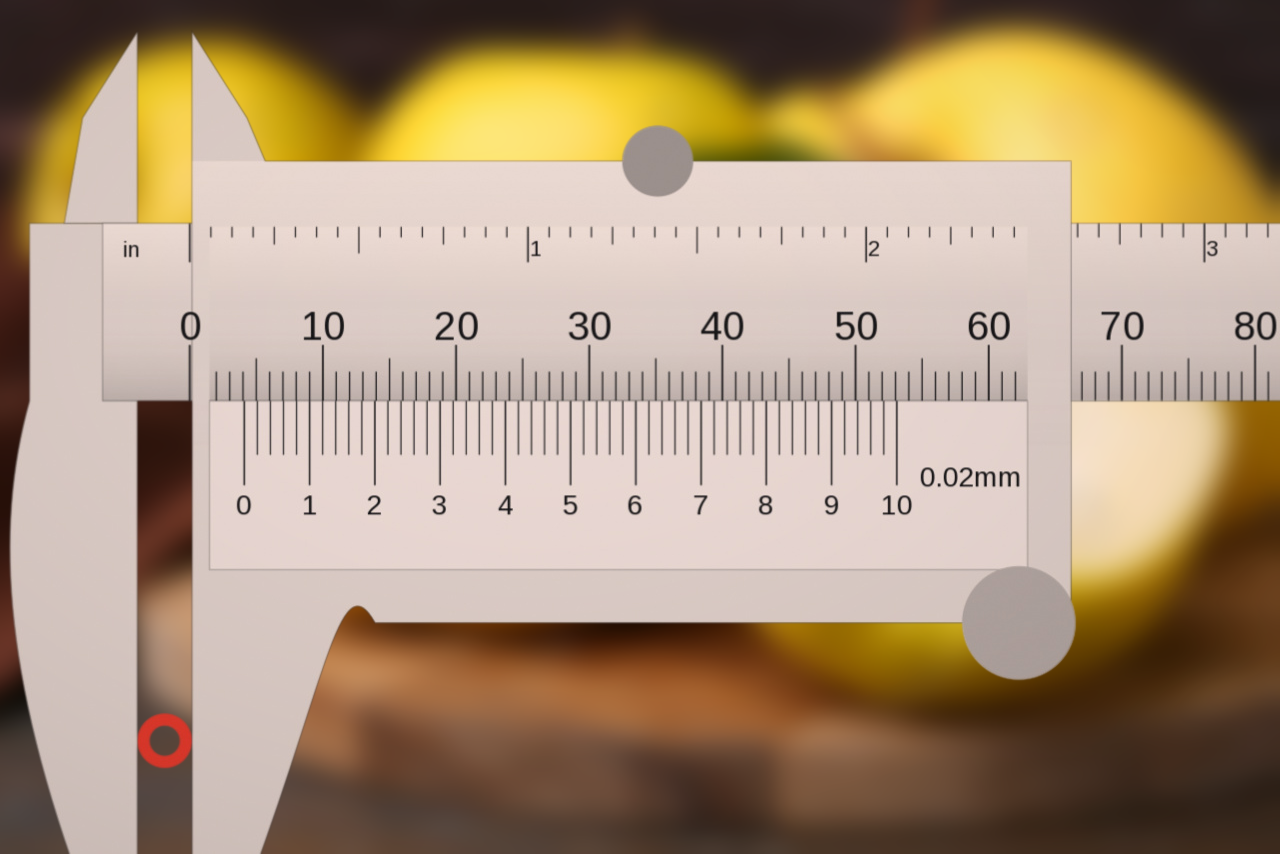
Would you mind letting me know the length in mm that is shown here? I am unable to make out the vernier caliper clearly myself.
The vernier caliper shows 4.1 mm
